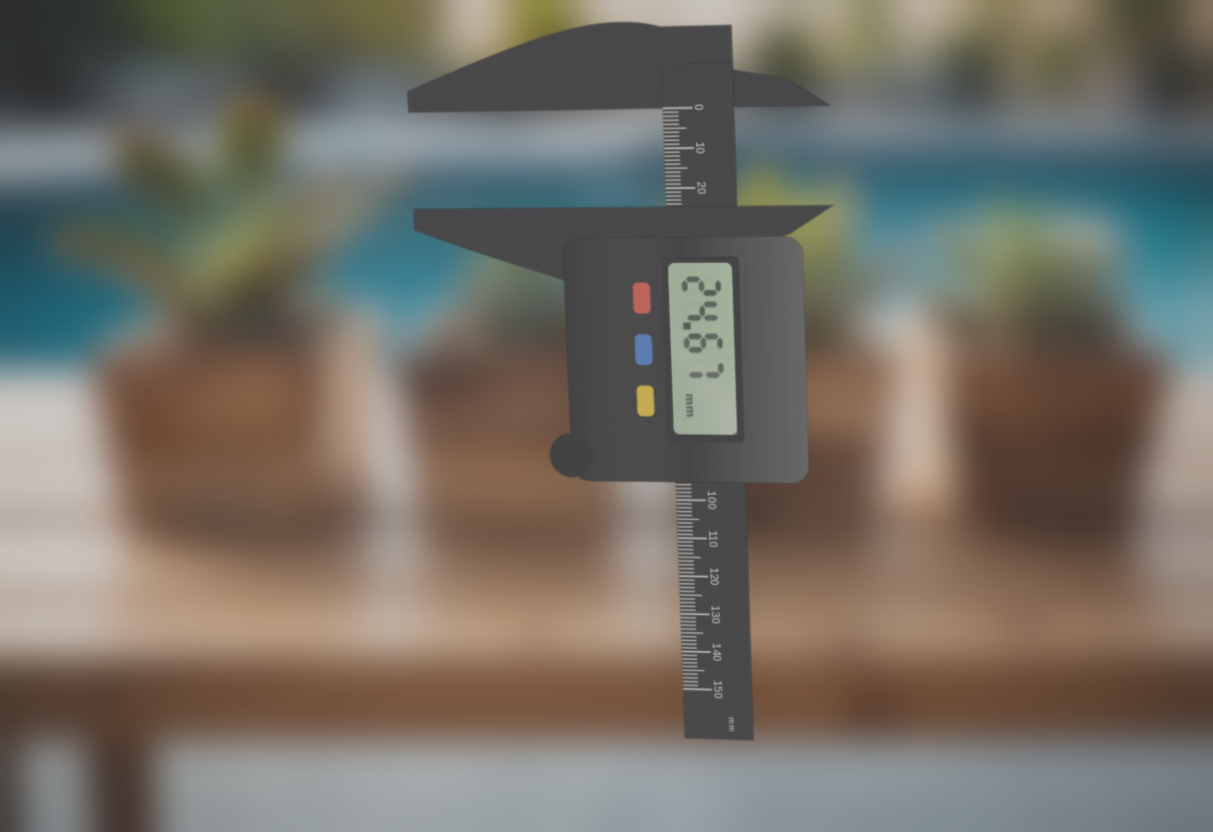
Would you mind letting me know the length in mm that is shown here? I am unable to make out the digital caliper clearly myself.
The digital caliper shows 24.67 mm
